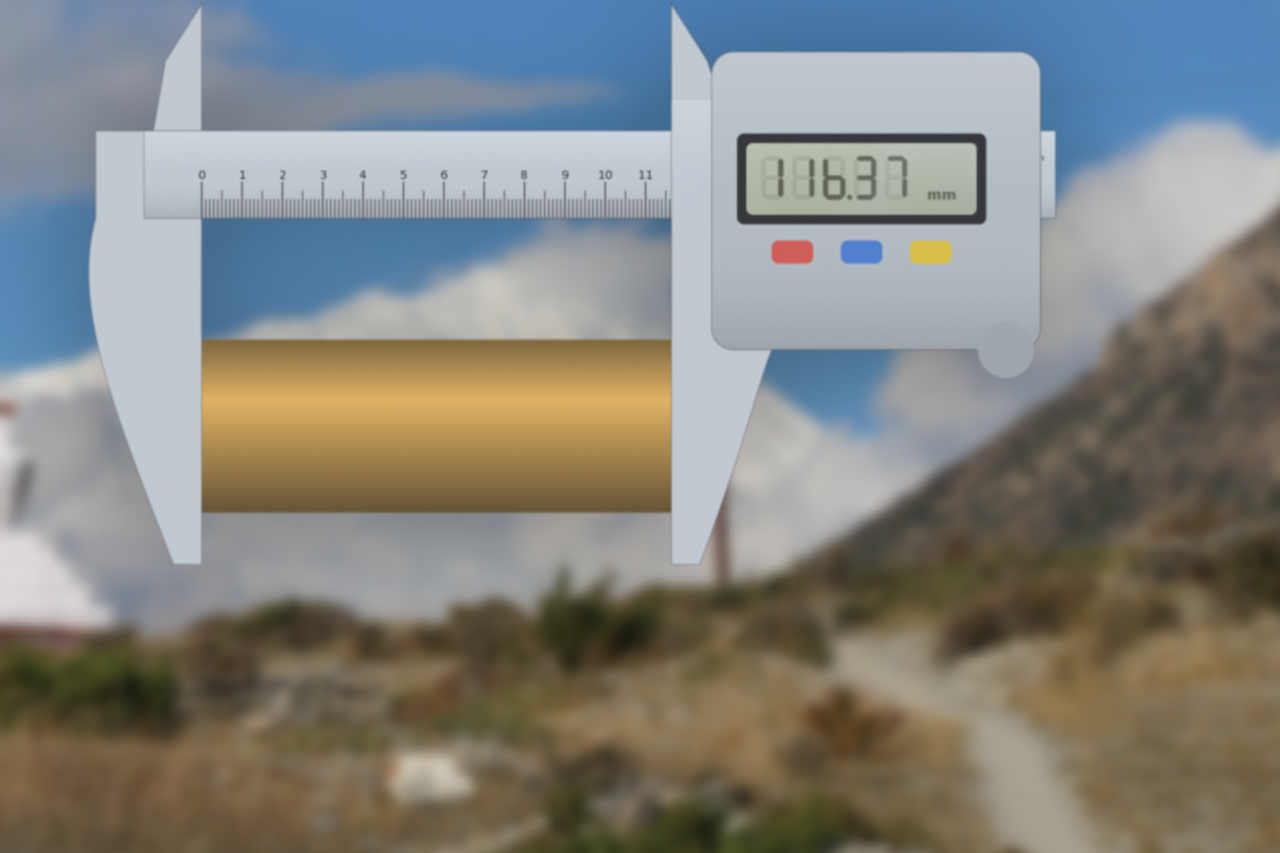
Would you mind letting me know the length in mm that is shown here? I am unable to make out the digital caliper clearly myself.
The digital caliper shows 116.37 mm
